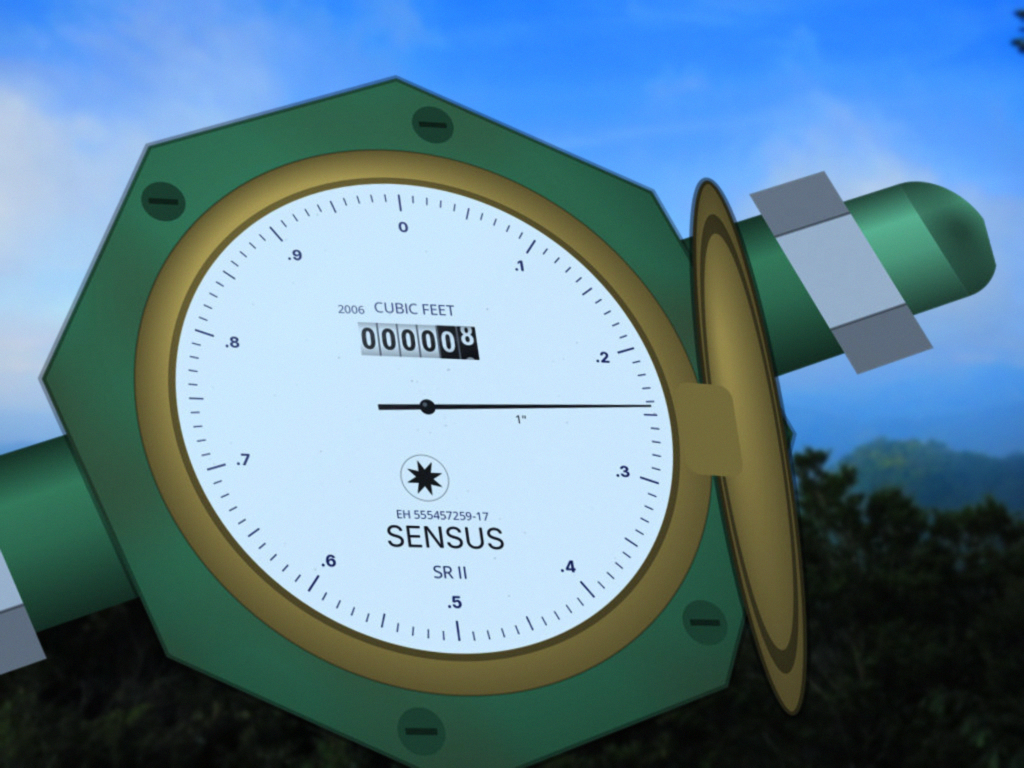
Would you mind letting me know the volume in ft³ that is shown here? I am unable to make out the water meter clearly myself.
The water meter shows 8.24 ft³
